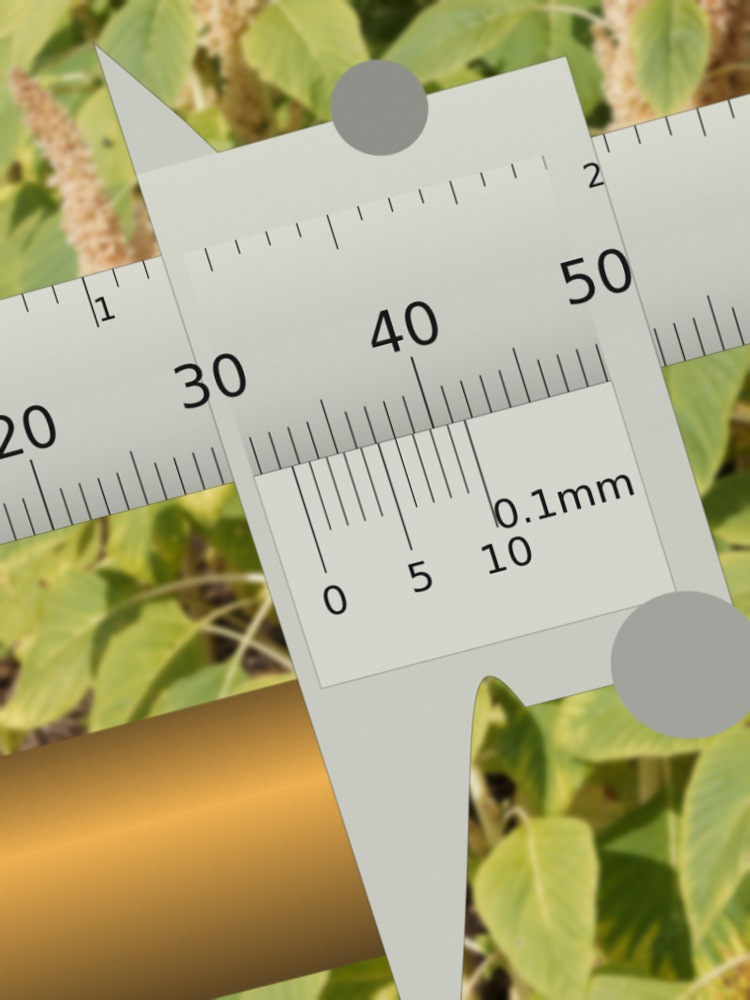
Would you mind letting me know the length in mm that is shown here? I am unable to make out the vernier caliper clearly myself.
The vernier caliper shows 32.6 mm
